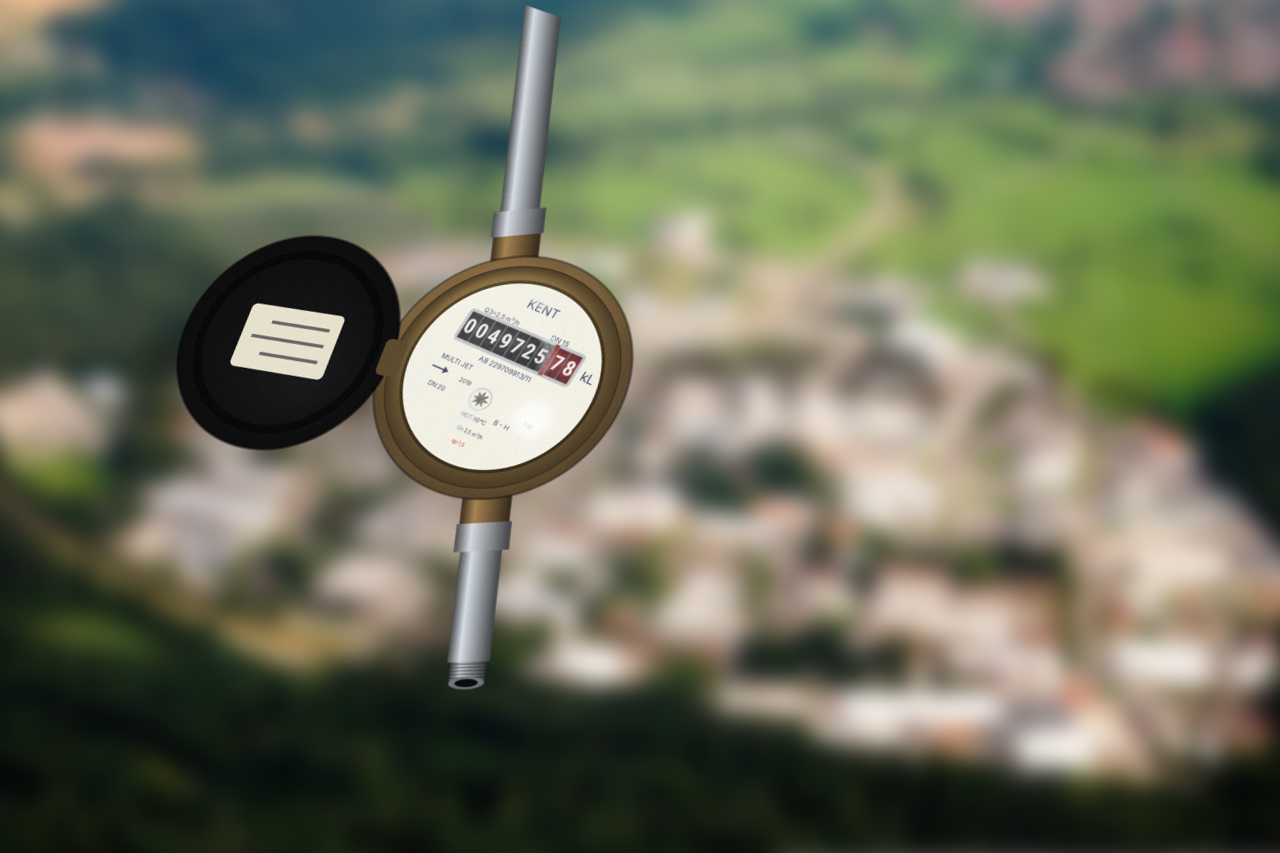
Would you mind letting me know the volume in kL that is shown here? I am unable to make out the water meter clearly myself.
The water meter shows 49725.78 kL
